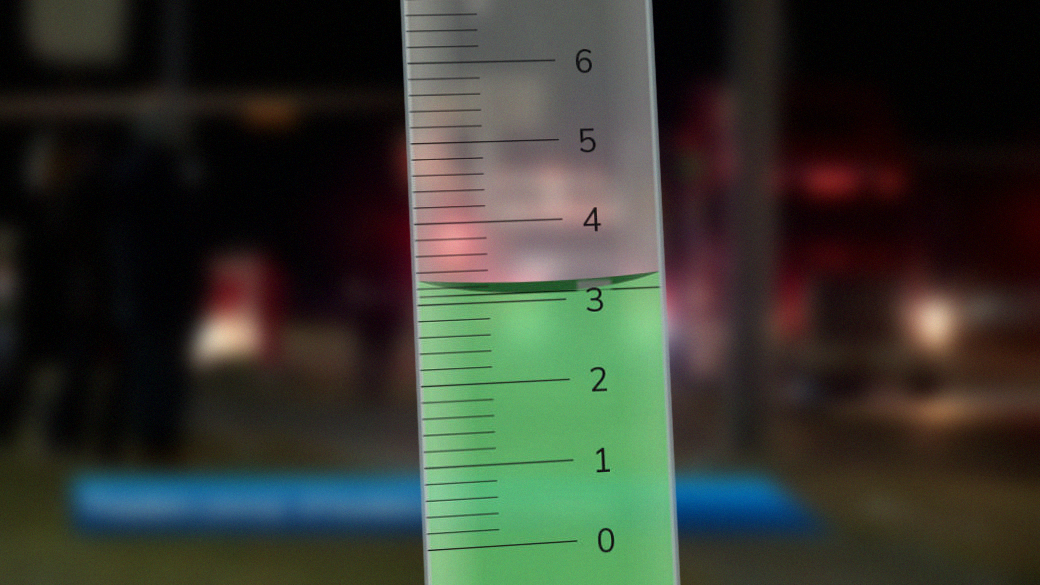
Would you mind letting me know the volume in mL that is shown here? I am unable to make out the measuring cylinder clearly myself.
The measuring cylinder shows 3.1 mL
